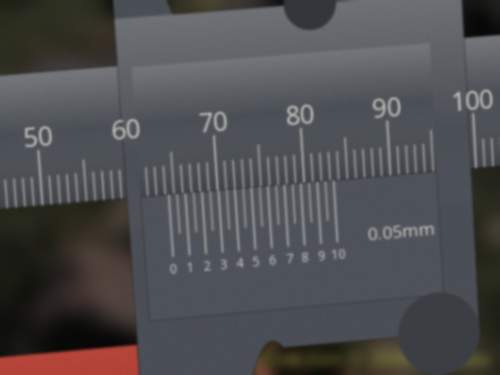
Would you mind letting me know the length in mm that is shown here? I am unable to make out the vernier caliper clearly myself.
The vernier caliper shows 64.4 mm
